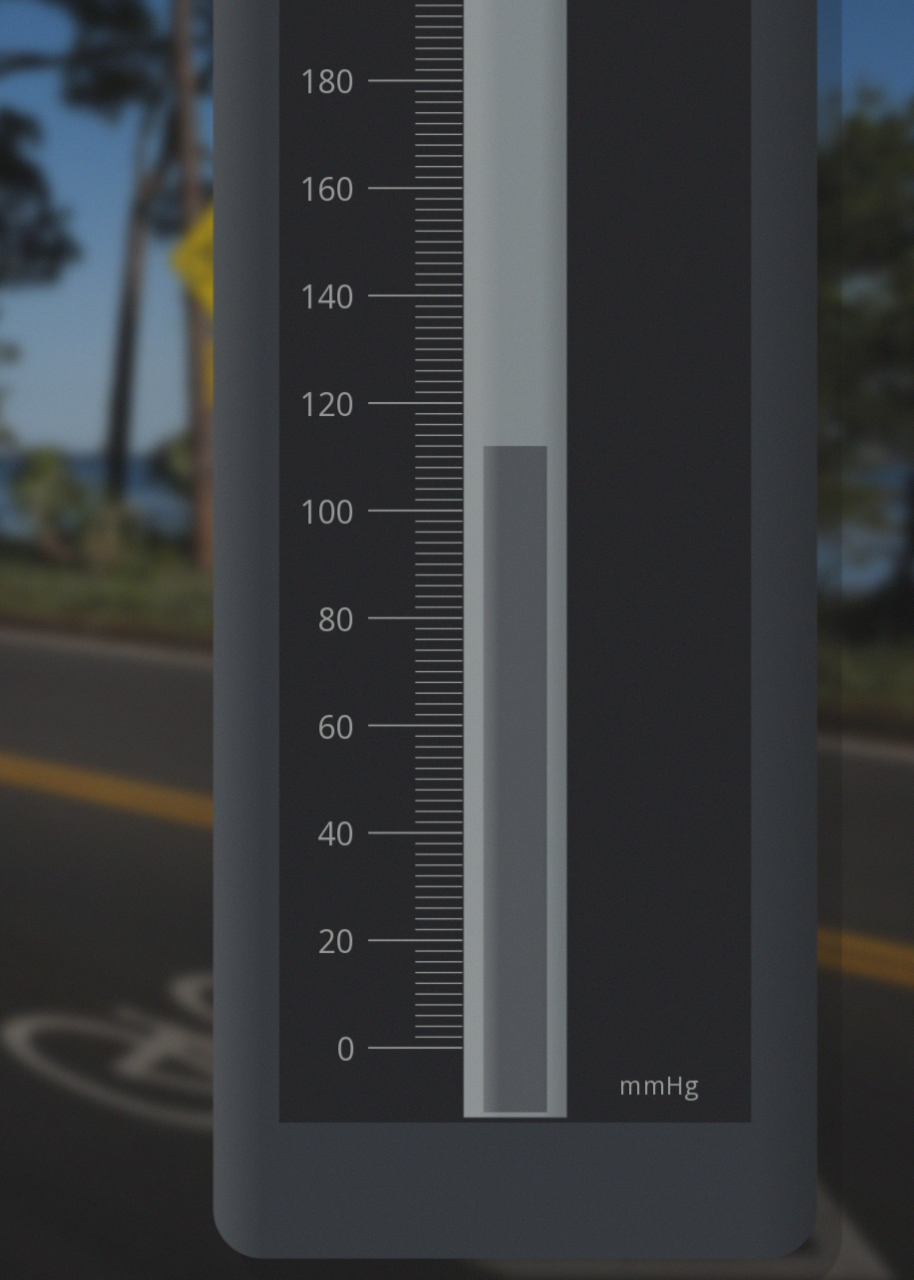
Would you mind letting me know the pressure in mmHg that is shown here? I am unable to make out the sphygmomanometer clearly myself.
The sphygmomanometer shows 112 mmHg
